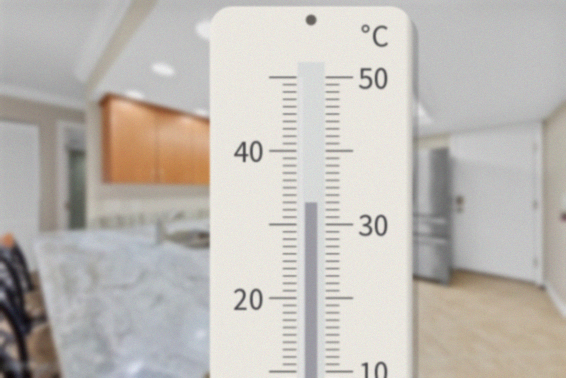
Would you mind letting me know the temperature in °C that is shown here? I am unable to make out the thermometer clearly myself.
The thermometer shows 33 °C
